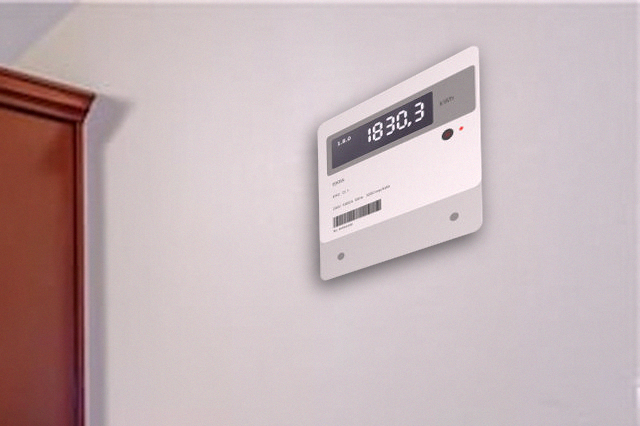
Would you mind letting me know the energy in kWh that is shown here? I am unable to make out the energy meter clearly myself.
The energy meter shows 1830.3 kWh
